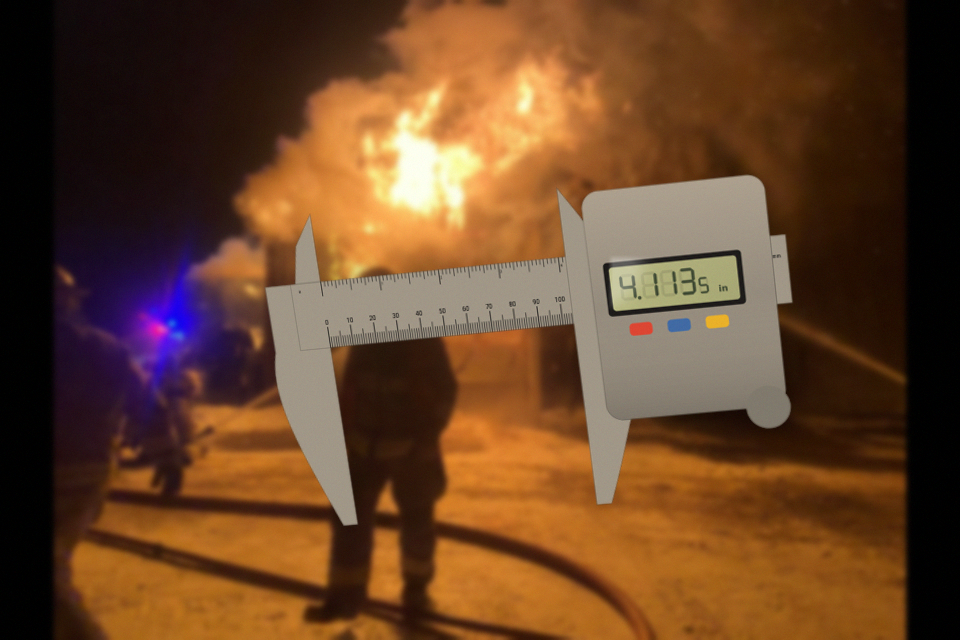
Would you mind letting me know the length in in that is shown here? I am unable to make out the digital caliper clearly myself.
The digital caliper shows 4.1135 in
